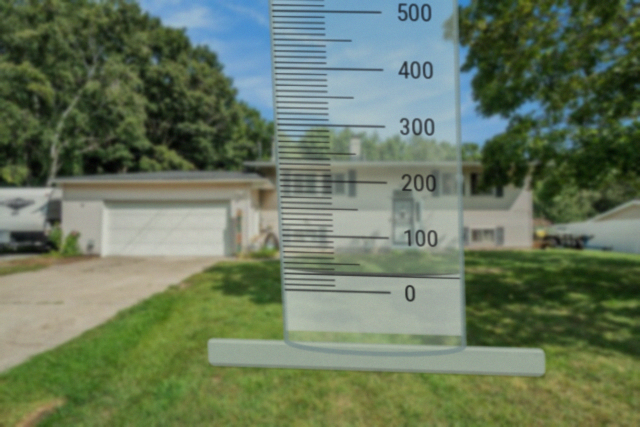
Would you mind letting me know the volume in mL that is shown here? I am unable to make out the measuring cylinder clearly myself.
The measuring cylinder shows 30 mL
